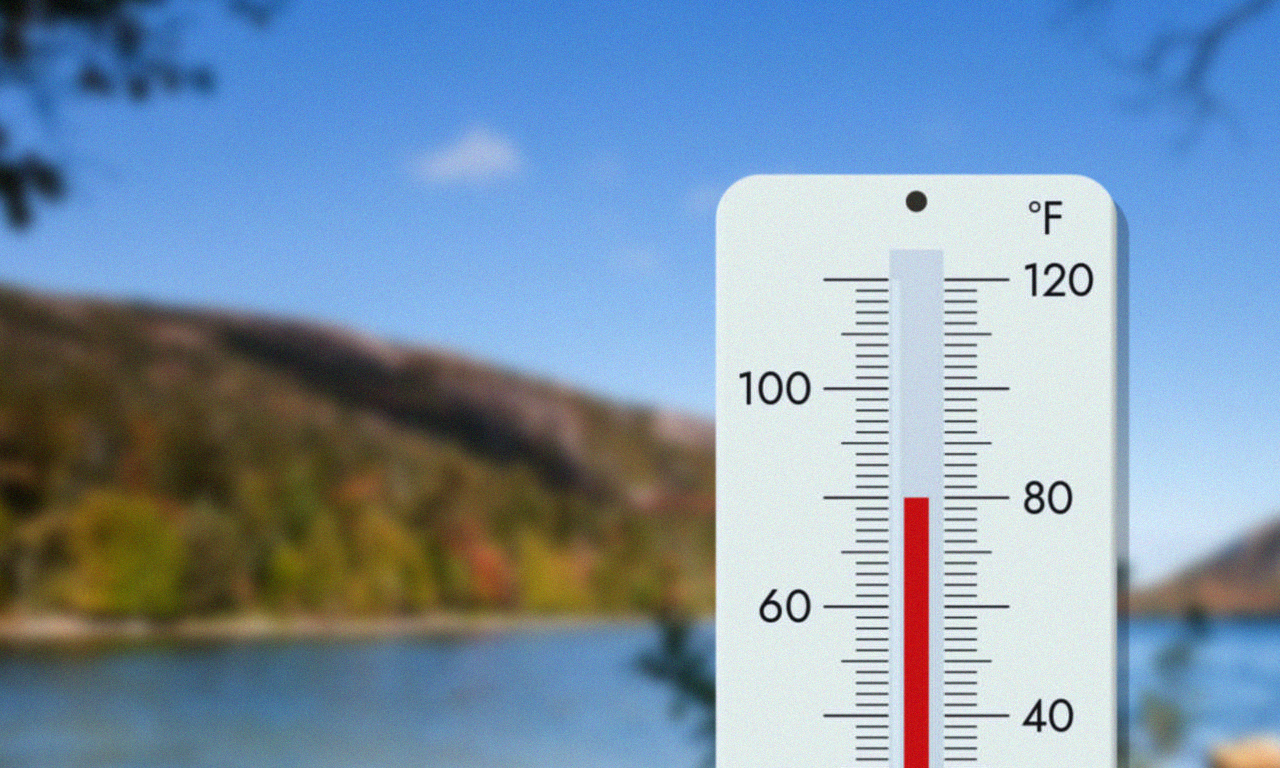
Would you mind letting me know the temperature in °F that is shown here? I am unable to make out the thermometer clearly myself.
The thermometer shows 80 °F
